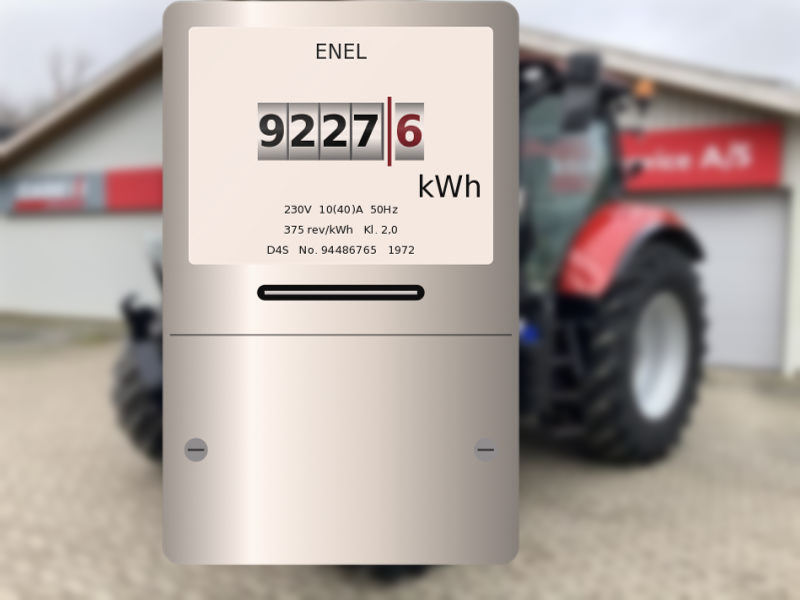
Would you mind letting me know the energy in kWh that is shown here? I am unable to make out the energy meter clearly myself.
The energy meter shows 9227.6 kWh
